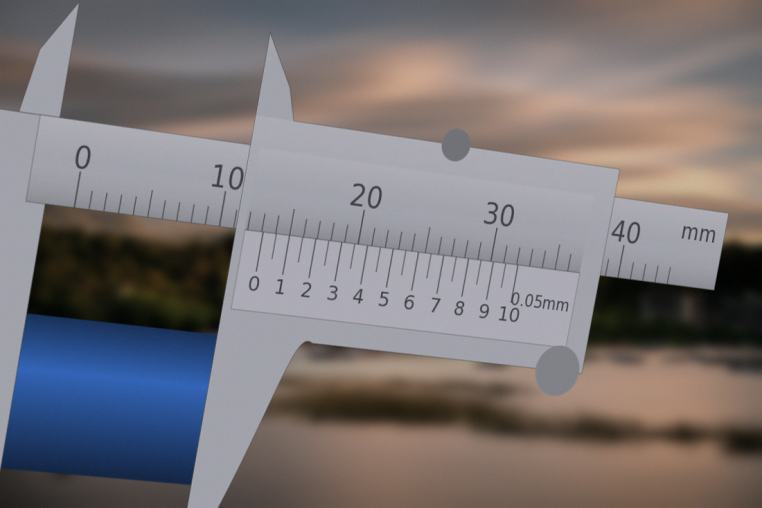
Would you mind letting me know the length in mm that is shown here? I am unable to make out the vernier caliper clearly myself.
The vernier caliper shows 13.1 mm
